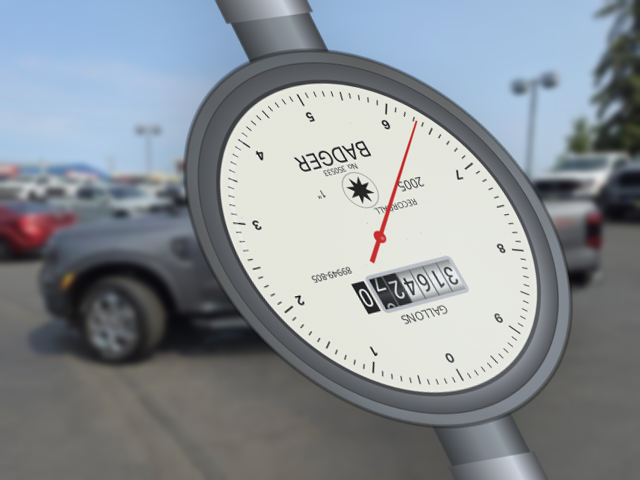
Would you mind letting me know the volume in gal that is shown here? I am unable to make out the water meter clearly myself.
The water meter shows 3164266.3 gal
